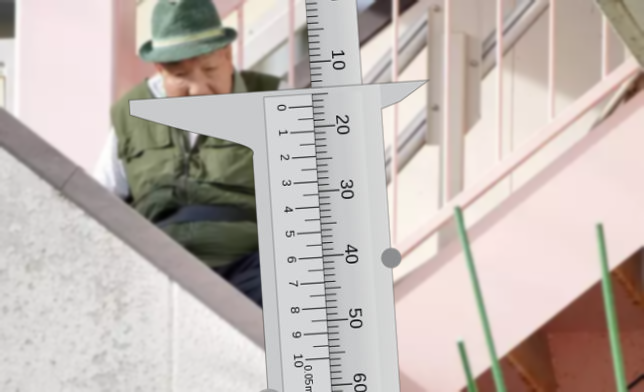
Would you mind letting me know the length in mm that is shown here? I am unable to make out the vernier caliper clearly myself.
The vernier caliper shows 16.8 mm
